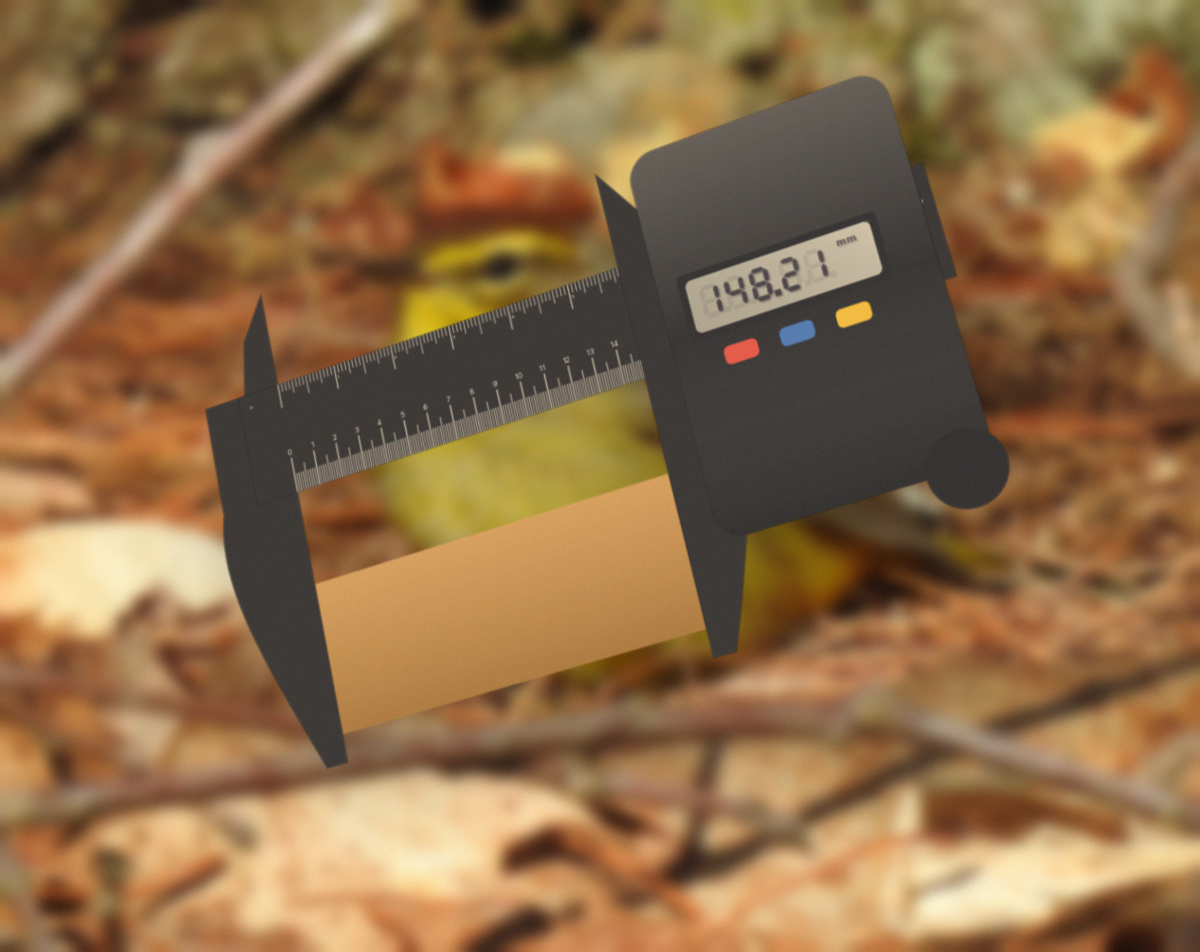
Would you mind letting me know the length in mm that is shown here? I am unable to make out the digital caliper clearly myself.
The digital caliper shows 148.21 mm
